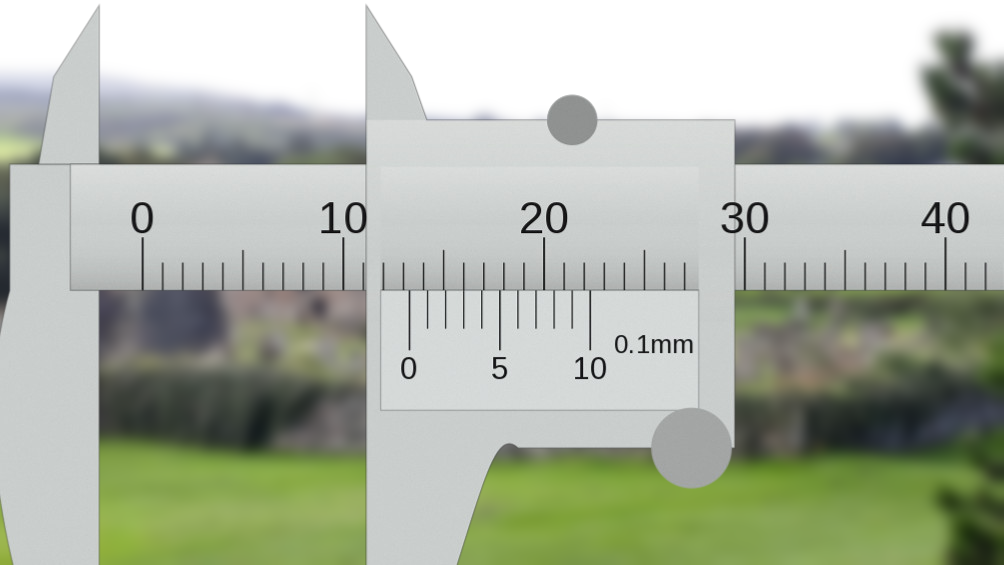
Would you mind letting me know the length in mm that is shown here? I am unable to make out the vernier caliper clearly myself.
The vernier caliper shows 13.3 mm
